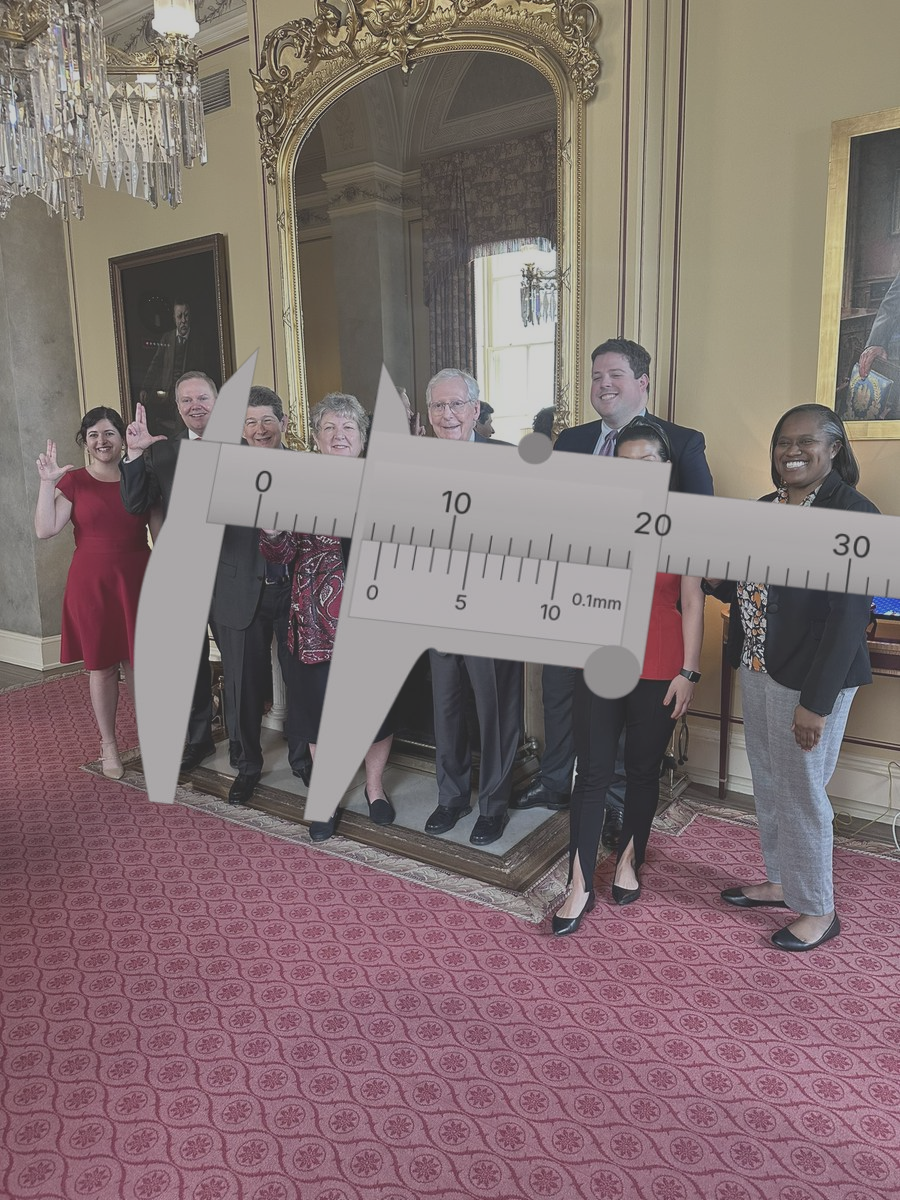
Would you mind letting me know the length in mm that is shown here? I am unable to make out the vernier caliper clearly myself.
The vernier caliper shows 6.5 mm
